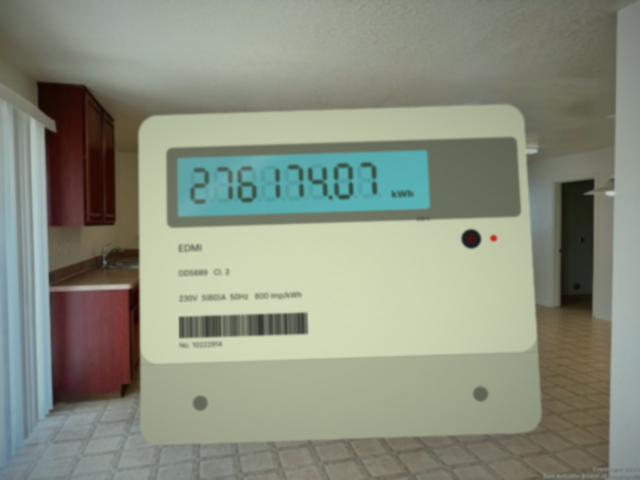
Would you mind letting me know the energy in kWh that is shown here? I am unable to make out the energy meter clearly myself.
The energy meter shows 276174.07 kWh
